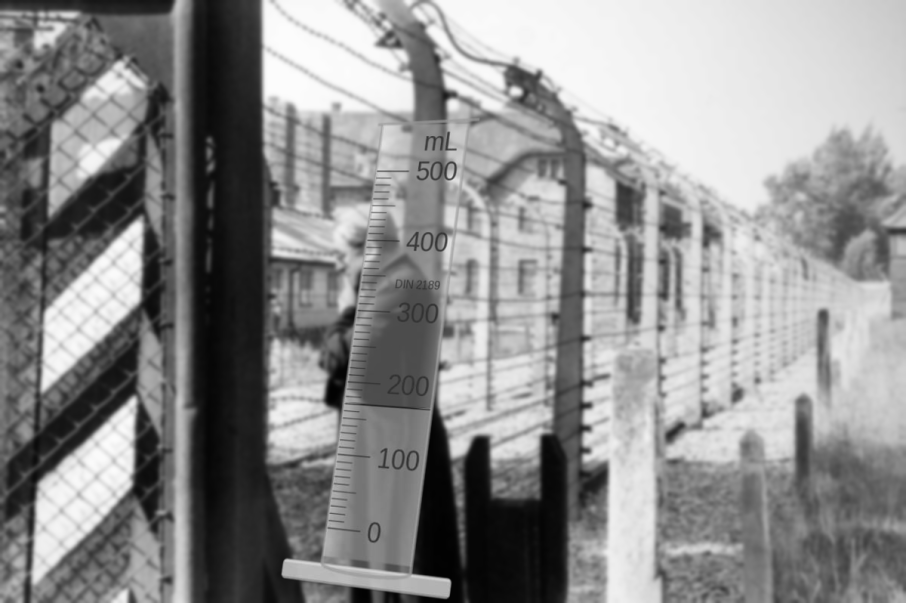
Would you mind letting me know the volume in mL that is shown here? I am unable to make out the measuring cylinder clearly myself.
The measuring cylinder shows 170 mL
